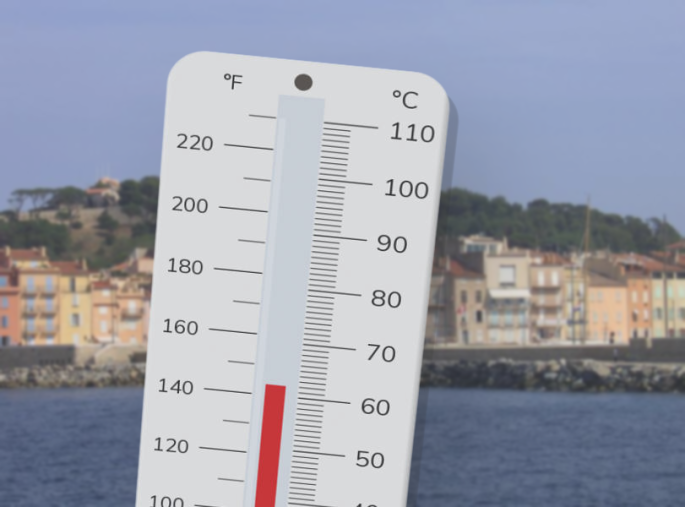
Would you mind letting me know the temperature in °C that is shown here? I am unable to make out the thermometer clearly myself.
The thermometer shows 62 °C
